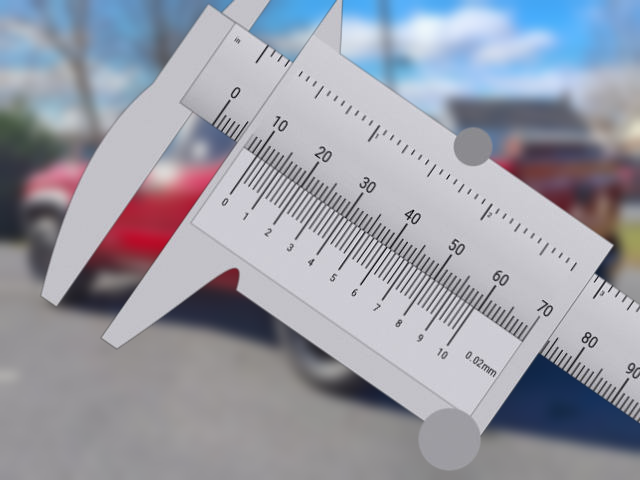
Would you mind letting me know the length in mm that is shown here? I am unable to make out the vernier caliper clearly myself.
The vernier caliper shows 10.0 mm
